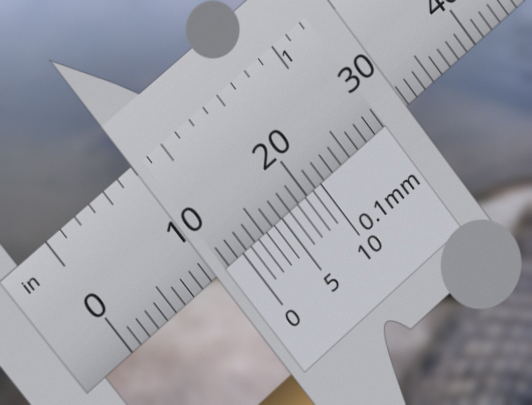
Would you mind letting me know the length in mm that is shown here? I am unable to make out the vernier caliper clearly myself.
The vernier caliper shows 12.6 mm
